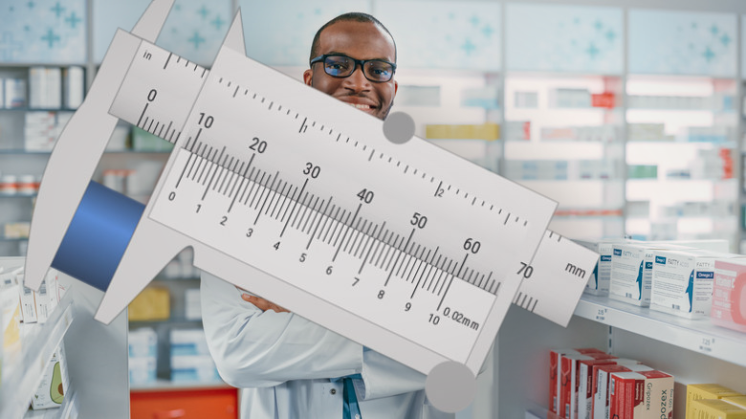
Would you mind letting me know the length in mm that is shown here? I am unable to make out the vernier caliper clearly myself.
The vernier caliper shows 10.4 mm
